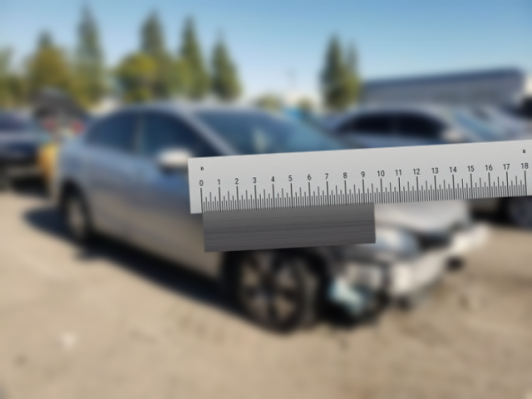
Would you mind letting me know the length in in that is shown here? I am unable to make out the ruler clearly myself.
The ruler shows 9.5 in
